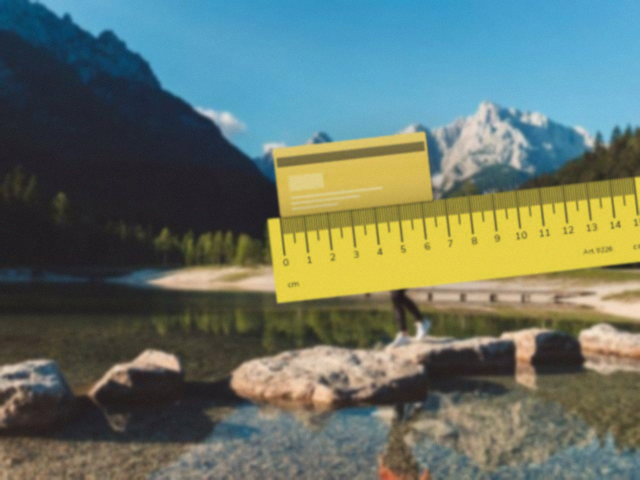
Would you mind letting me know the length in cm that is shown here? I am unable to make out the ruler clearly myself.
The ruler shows 6.5 cm
